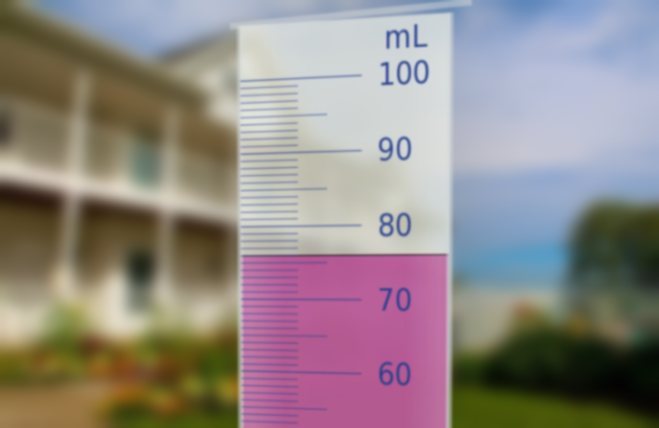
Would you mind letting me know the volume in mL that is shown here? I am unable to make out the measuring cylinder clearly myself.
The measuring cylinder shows 76 mL
